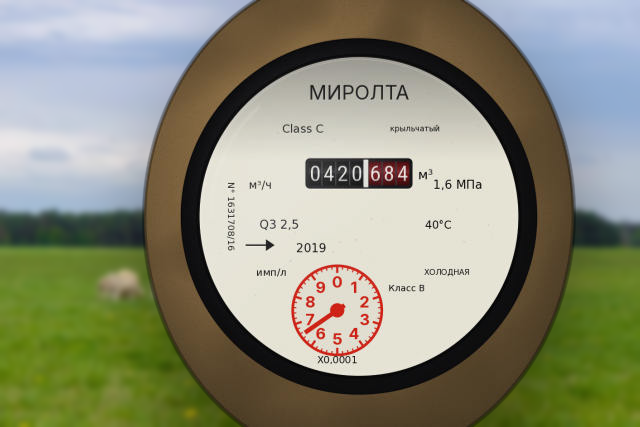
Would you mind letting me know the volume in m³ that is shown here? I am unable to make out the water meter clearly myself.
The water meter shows 420.6846 m³
